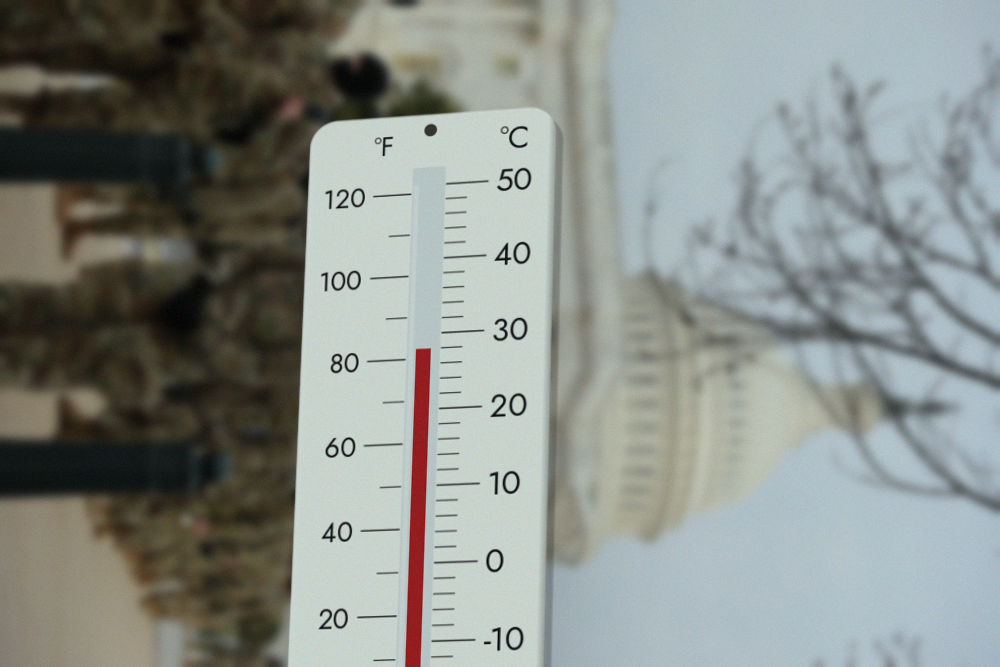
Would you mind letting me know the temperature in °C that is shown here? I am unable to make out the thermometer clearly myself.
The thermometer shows 28 °C
